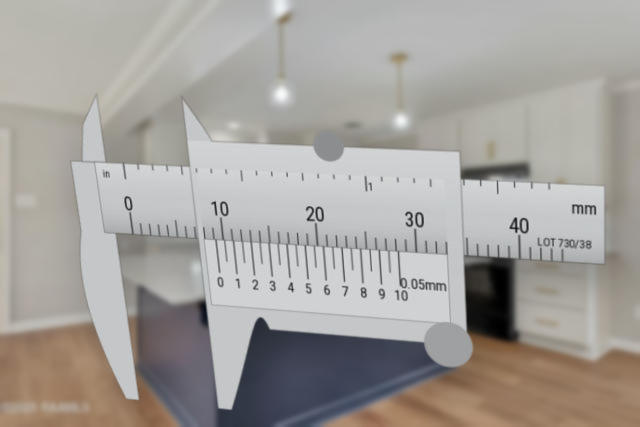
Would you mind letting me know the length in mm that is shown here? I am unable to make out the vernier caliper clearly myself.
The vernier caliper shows 9.2 mm
